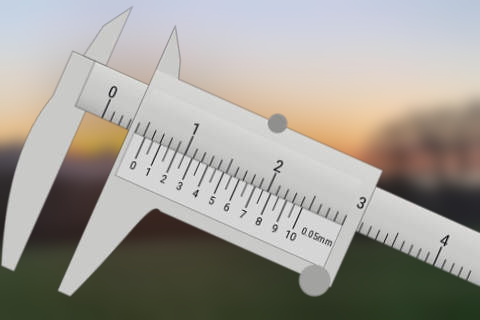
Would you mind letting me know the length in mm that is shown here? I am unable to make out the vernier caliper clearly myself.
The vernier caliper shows 5.2 mm
